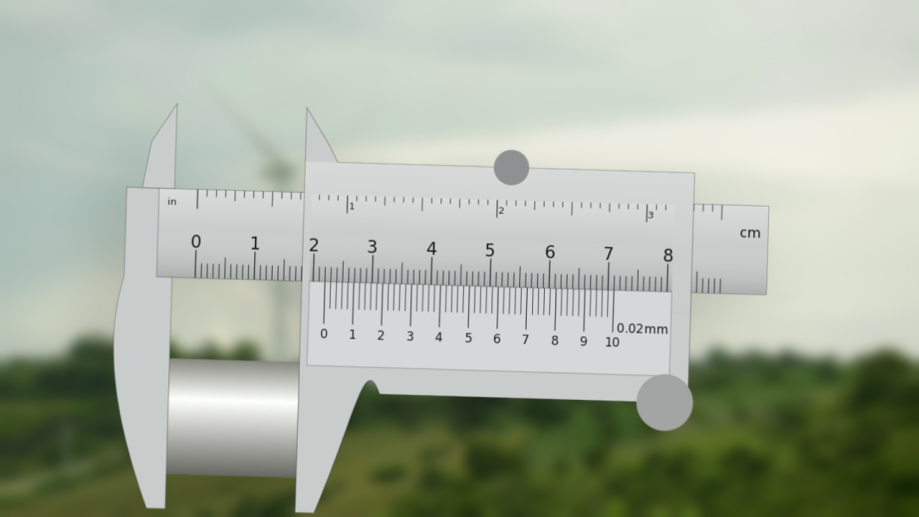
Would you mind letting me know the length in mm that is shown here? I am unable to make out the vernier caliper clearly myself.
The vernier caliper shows 22.0 mm
